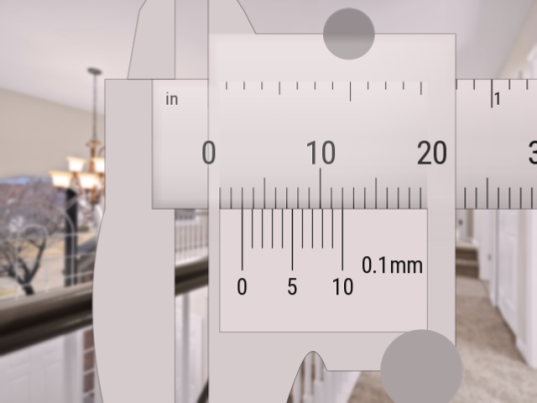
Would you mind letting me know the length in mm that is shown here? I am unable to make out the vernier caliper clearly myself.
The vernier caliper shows 3.0 mm
